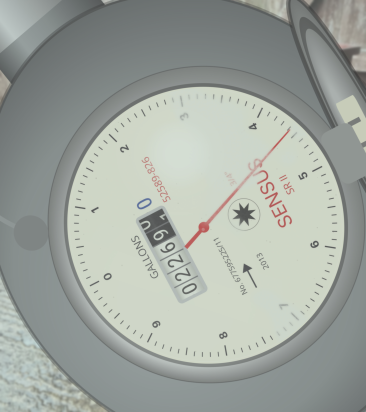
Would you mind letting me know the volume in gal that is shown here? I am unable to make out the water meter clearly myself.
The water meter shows 226904.4 gal
